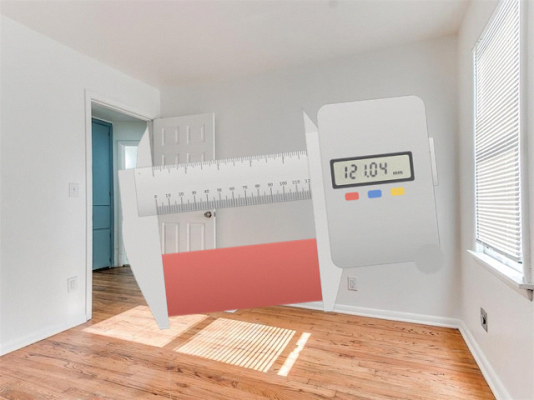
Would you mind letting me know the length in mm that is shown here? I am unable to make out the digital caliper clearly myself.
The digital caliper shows 121.04 mm
